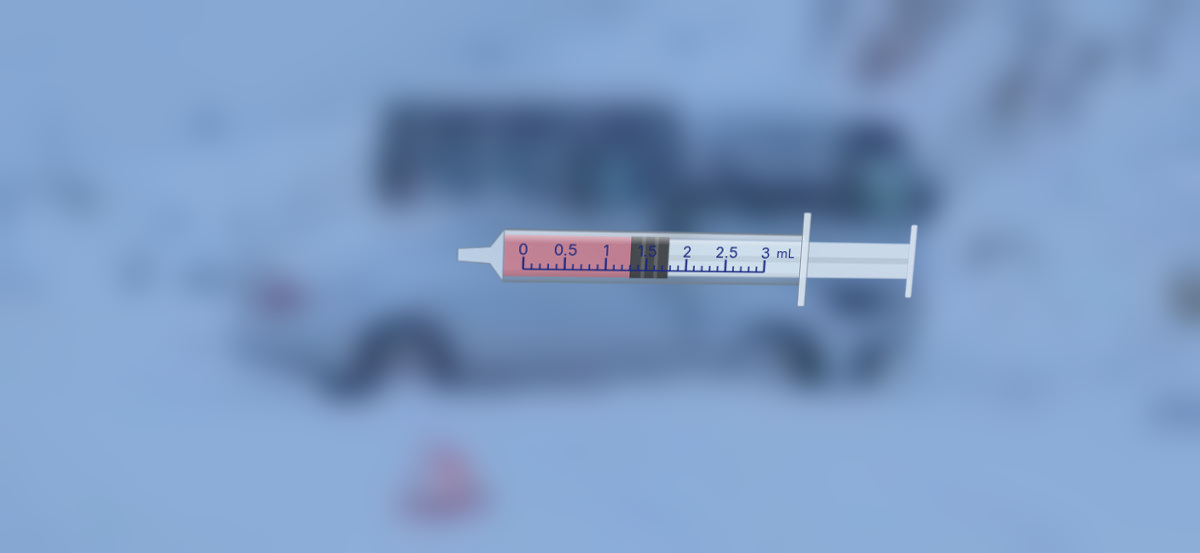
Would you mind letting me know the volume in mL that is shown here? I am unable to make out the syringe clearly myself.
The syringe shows 1.3 mL
